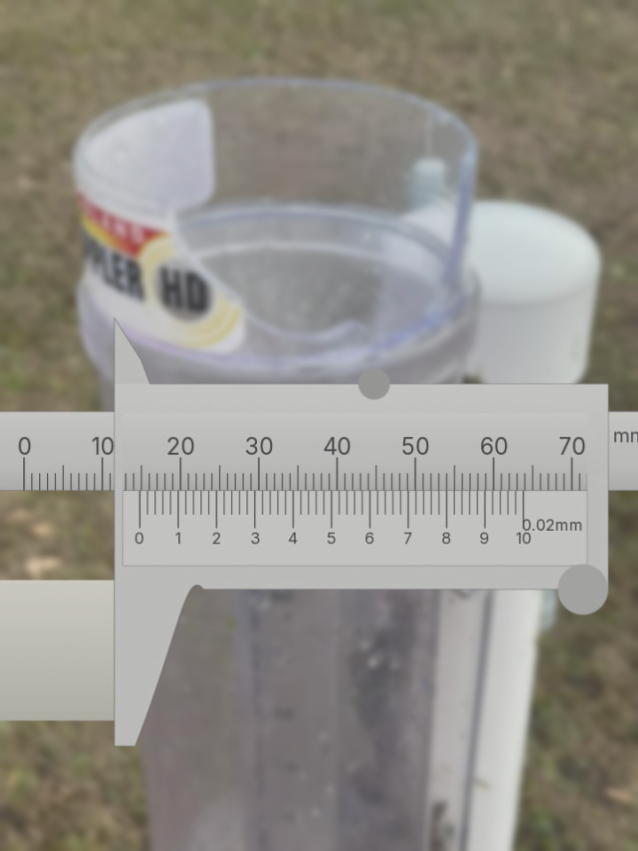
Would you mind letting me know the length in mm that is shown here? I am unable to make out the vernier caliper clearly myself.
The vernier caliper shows 14.8 mm
